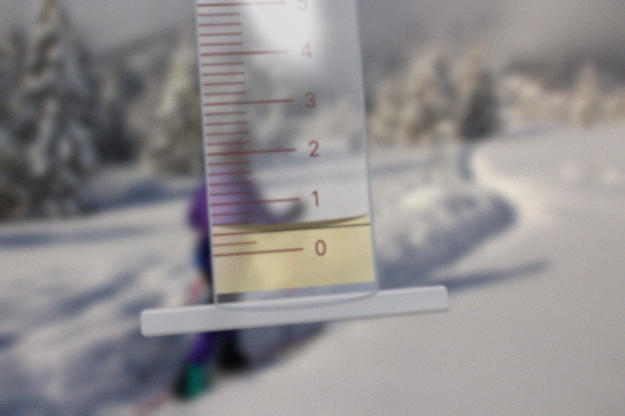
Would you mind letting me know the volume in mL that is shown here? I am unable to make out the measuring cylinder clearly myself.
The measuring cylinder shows 0.4 mL
